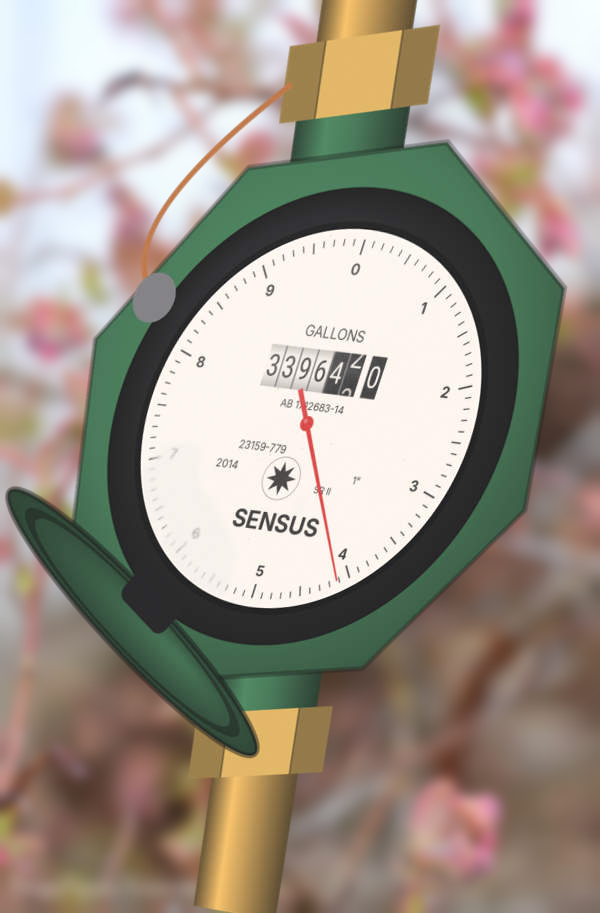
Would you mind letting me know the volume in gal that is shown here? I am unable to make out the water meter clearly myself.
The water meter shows 3396424.1 gal
